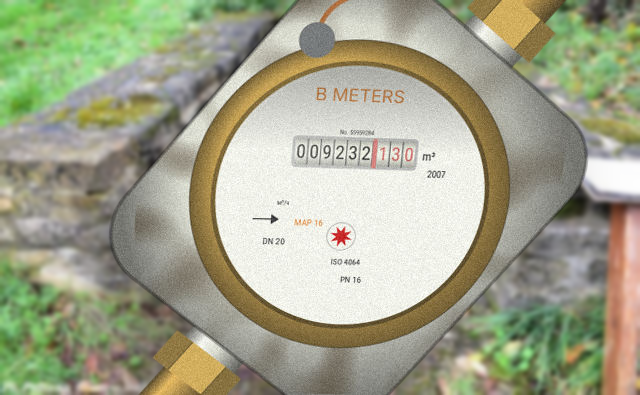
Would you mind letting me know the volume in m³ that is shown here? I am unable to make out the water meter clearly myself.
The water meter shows 9232.130 m³
